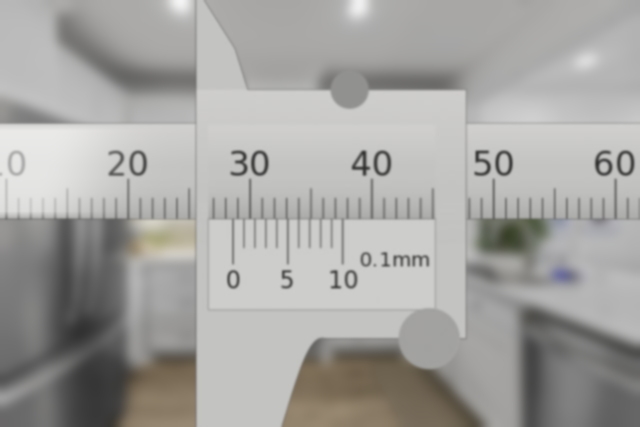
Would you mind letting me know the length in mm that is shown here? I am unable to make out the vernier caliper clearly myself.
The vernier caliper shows 28.6 mm
